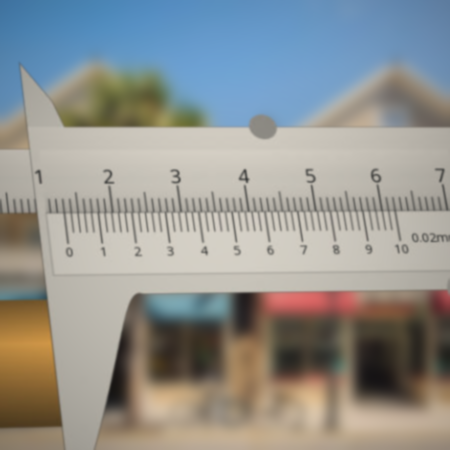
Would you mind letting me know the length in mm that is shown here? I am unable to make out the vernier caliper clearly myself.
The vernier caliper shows 13.0 mm
